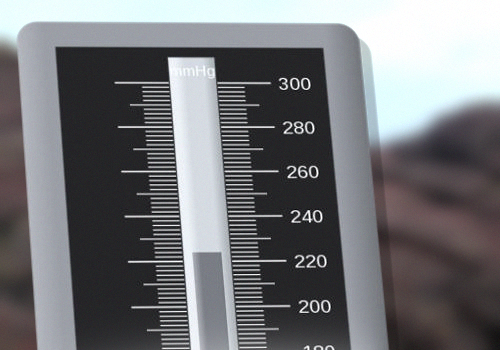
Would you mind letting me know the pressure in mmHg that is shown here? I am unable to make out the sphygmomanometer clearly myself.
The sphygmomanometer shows 224 mmHg
